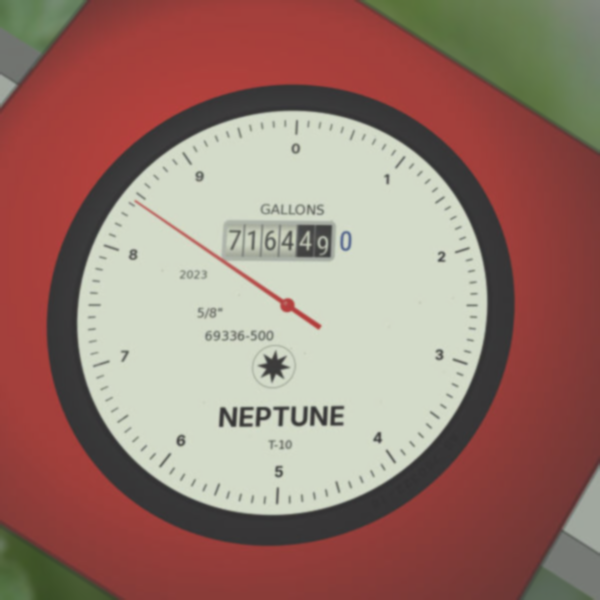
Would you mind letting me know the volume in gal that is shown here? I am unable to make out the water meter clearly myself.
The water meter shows 7164488.4 gal
